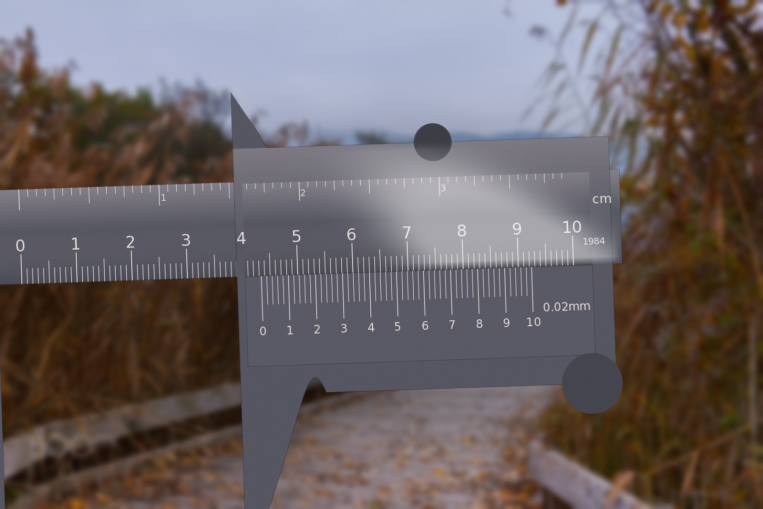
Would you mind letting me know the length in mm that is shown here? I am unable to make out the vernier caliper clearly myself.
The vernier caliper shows 43.4 mm
